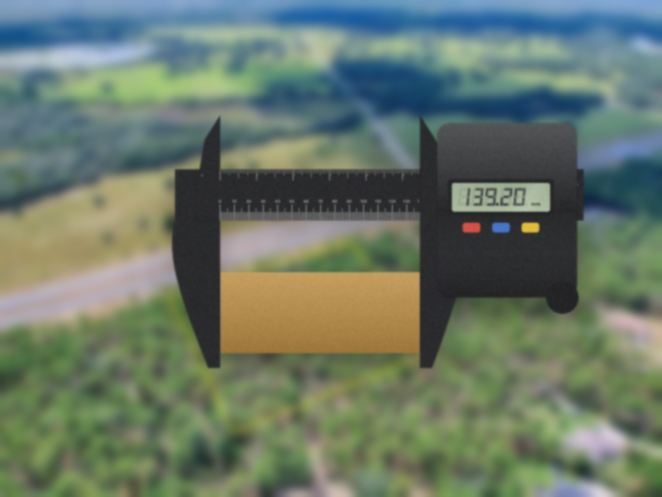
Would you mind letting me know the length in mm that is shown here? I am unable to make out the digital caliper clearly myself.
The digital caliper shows 139.20 mm
